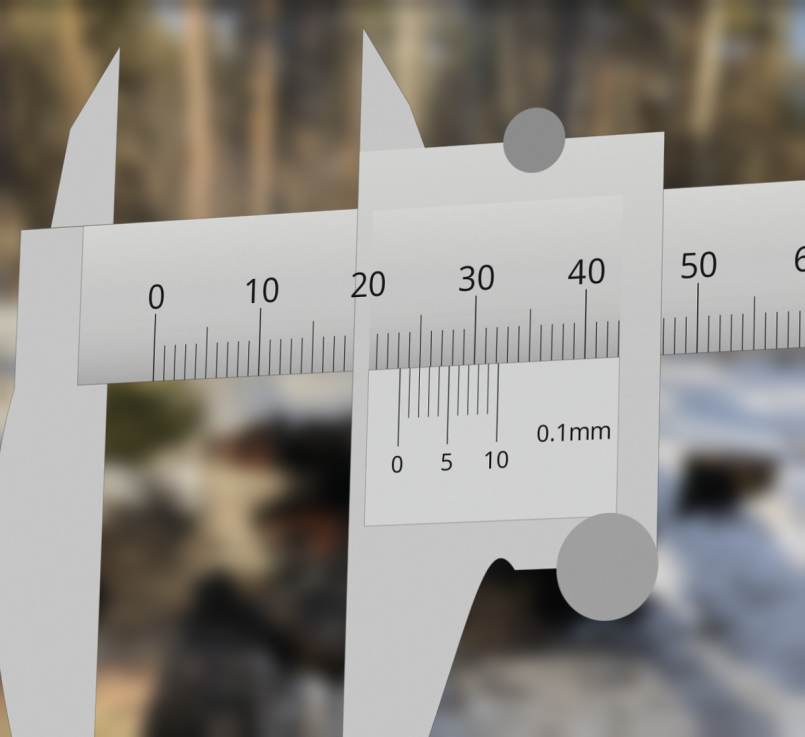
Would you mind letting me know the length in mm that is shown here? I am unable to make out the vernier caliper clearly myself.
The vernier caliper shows 23.2 mm
